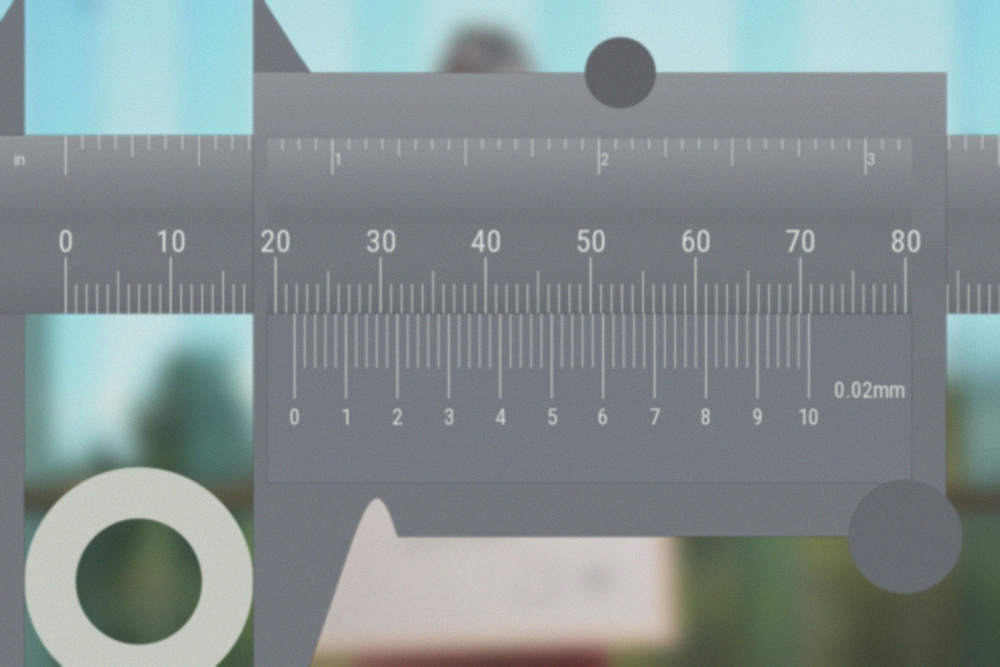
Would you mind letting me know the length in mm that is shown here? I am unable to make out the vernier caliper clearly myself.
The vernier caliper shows 21.8 mm
